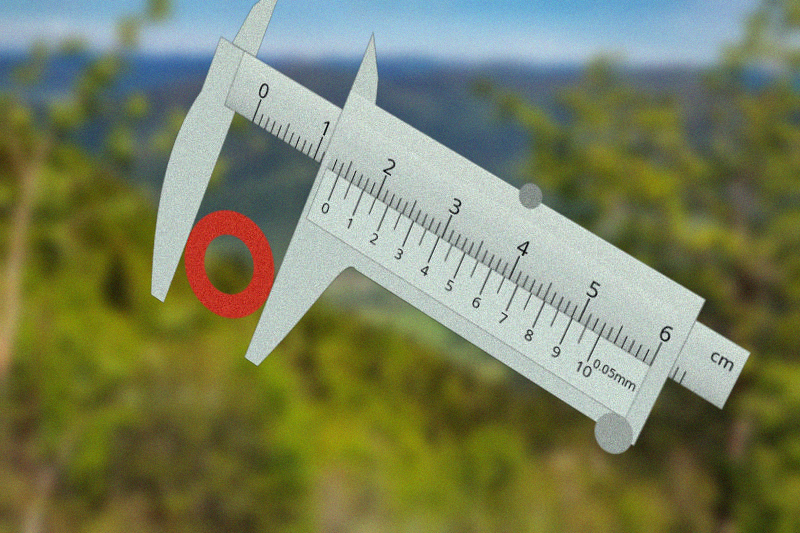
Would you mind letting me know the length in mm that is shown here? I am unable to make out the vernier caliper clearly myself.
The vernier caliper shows 14.0 mm
